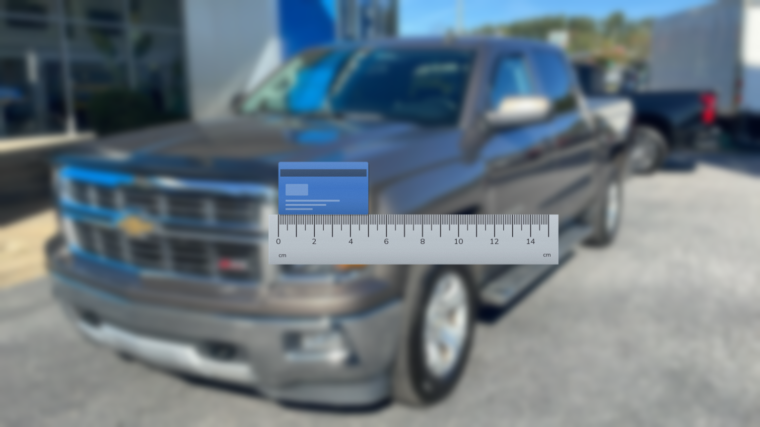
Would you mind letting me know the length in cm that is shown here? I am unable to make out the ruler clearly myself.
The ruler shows 5 cm
